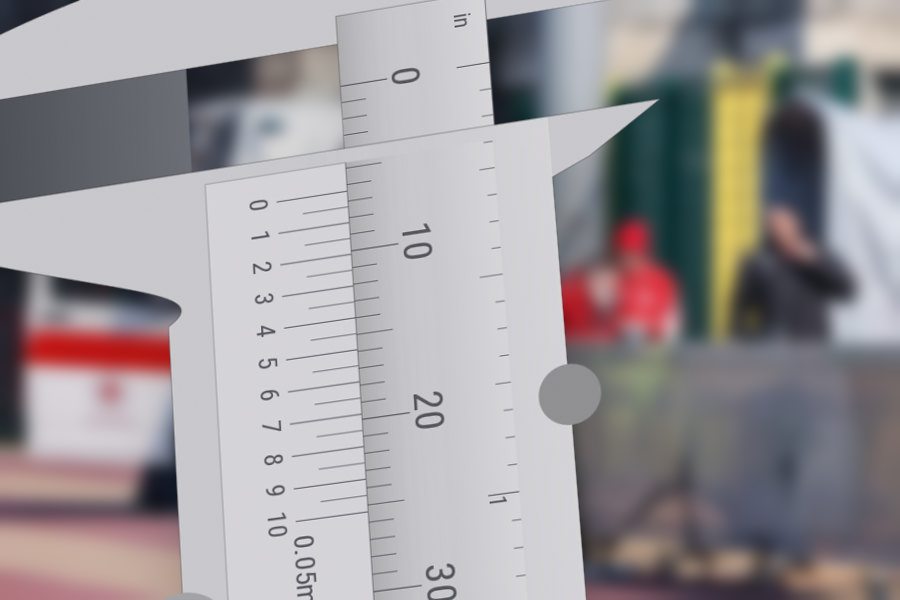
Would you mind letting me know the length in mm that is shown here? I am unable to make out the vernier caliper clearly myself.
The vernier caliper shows 6.4 mm
